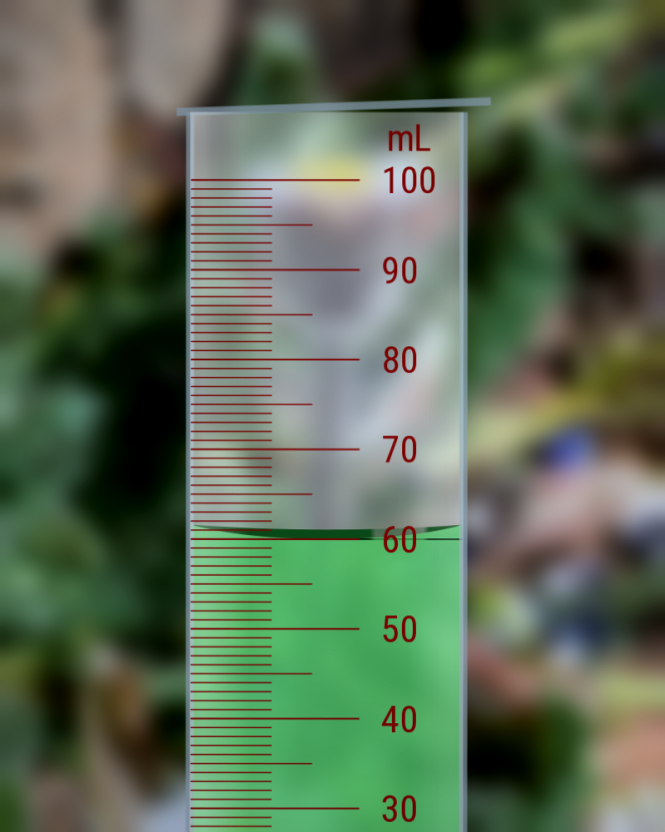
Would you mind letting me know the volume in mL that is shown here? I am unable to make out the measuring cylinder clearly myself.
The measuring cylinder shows 60 mL
